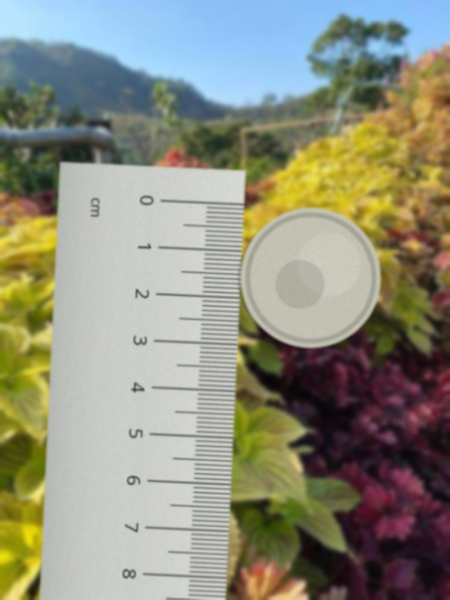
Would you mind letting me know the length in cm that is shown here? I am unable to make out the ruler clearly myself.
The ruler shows 3 cm
